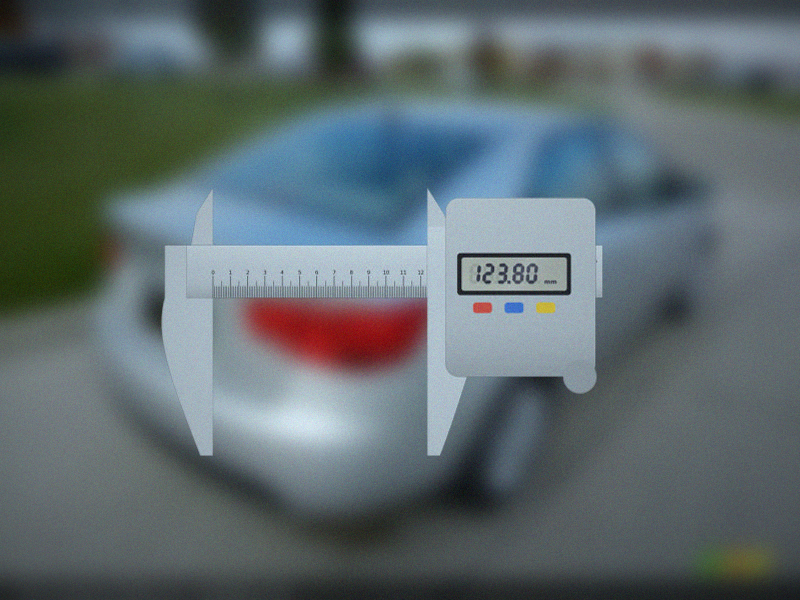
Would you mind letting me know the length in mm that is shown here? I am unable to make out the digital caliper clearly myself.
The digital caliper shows 123.80 mm
